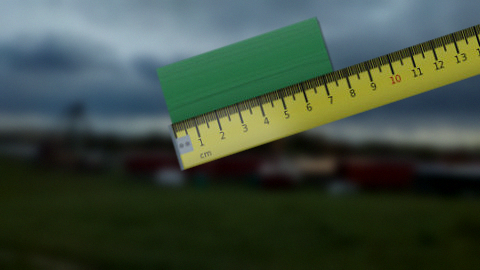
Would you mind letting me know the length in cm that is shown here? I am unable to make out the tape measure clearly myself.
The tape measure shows 7.5 cm
